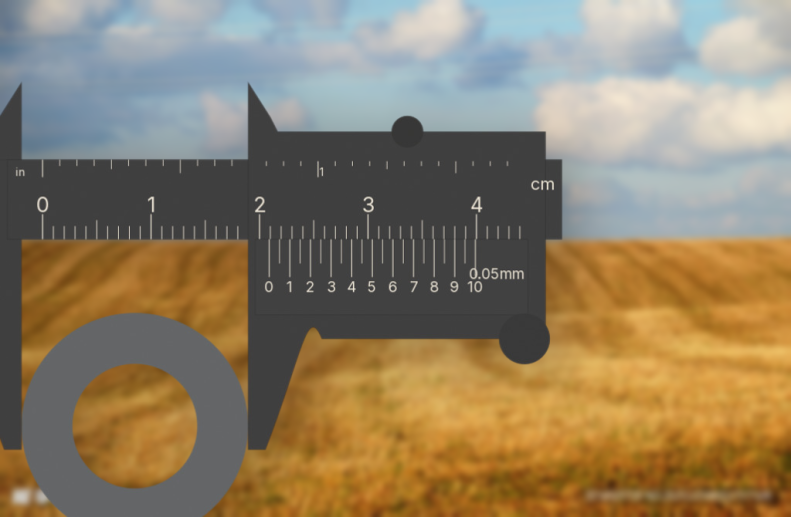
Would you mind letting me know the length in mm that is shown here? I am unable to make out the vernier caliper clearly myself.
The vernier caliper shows 20.9 mm
